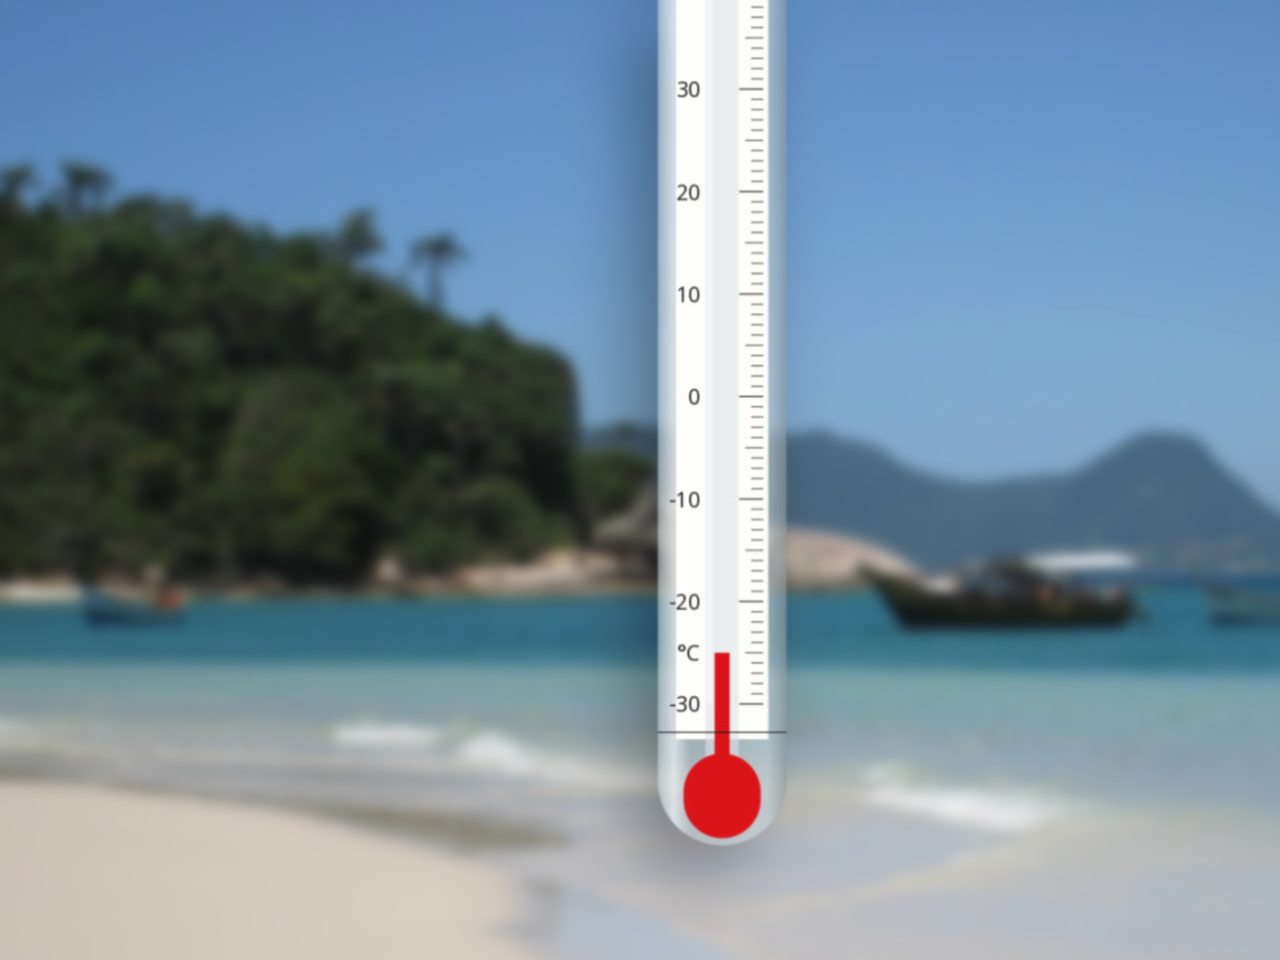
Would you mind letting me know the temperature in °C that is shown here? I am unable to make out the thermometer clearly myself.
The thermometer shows -25 °C
